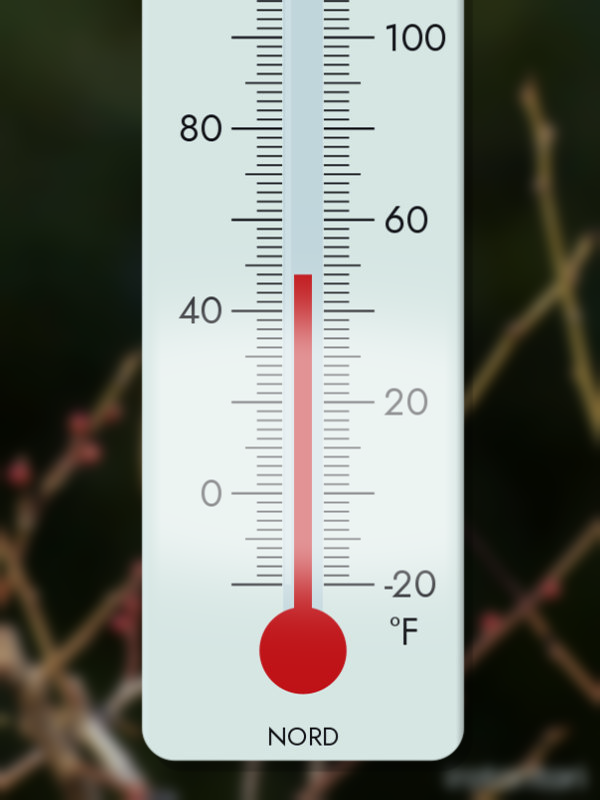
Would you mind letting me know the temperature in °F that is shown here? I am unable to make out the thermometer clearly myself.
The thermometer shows 48 °F
